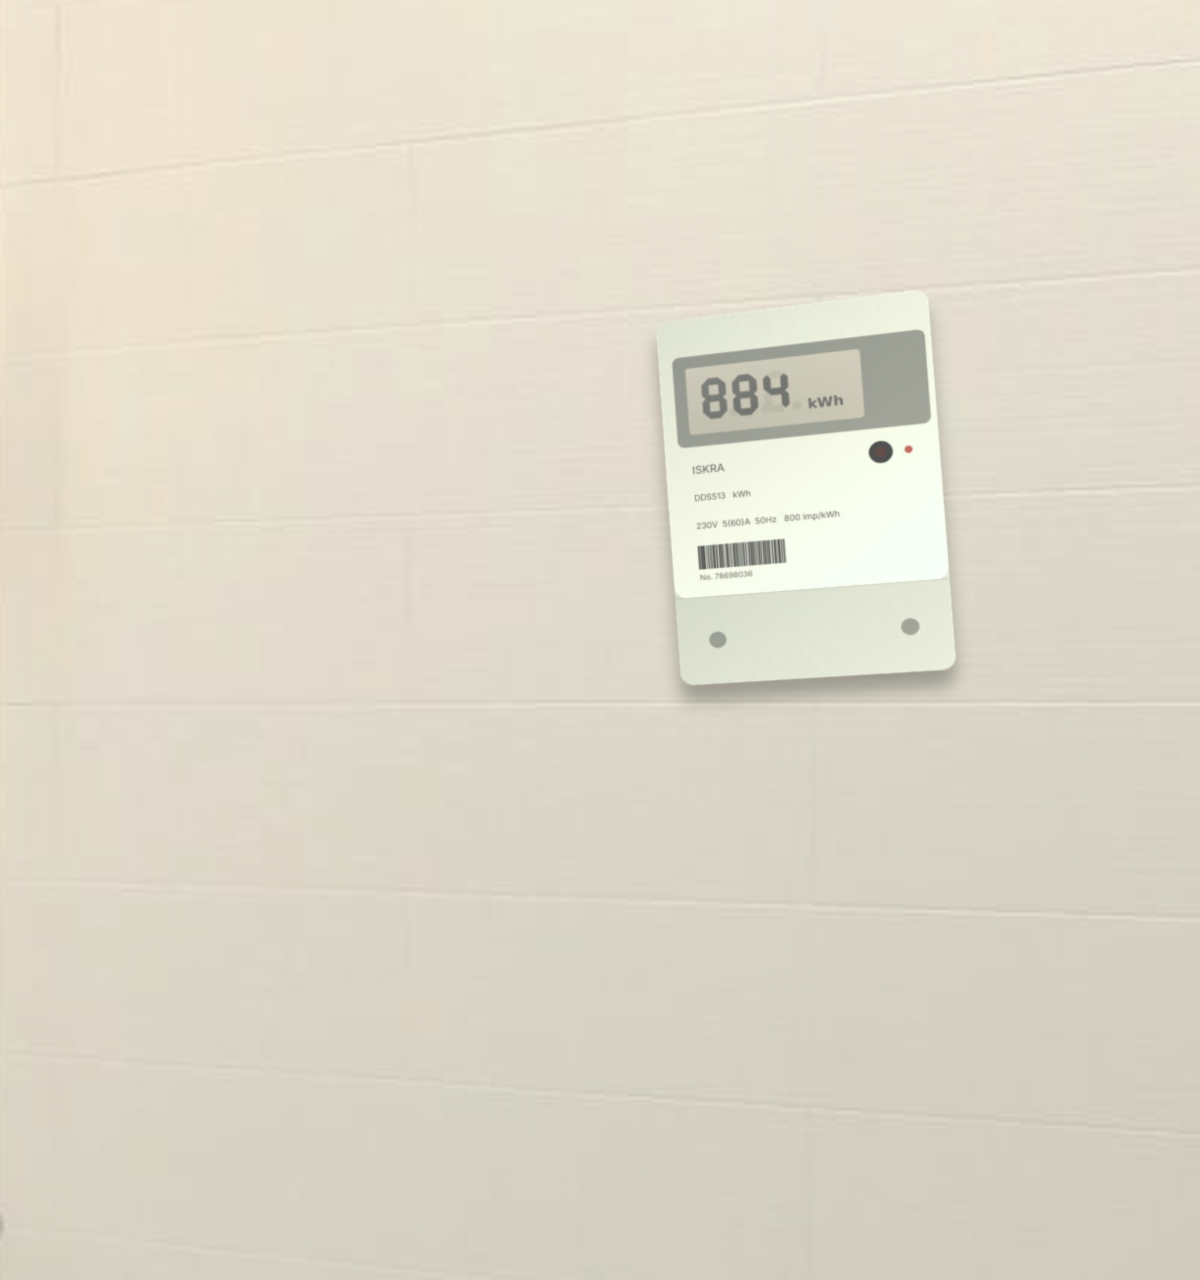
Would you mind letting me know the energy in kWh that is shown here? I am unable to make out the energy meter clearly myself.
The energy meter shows 884 kWh
